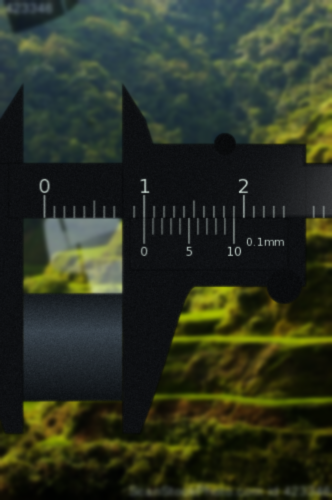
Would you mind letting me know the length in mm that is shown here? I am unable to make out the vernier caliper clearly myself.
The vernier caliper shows 10.0 mm
